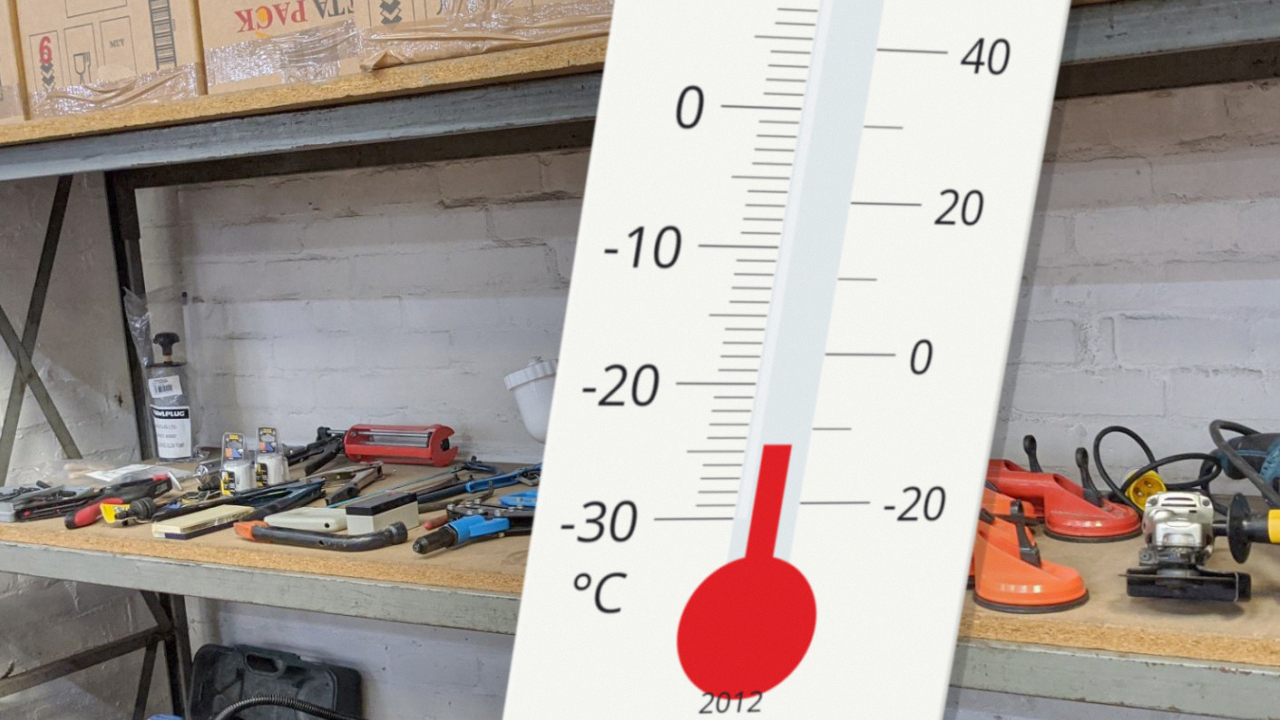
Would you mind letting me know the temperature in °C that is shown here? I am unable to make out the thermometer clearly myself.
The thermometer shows -24.5 °C
